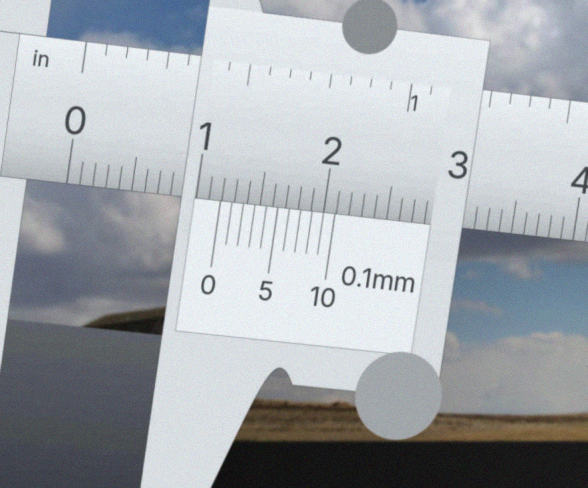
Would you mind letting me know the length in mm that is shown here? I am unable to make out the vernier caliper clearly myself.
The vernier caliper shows 11.9 mm
